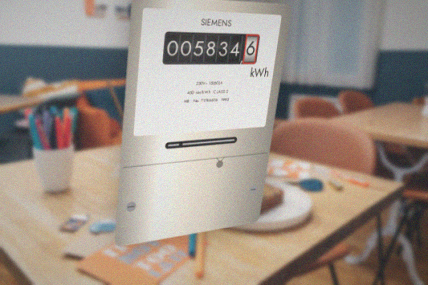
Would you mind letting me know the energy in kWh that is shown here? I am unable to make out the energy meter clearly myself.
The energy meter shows 5834.6 kWh
